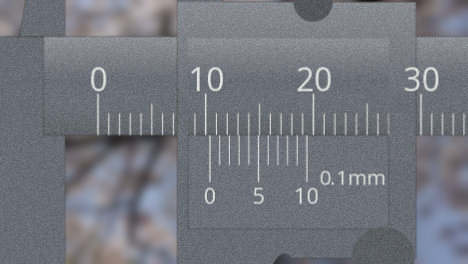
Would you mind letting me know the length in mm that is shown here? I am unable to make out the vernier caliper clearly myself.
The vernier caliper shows 10.4 mm
